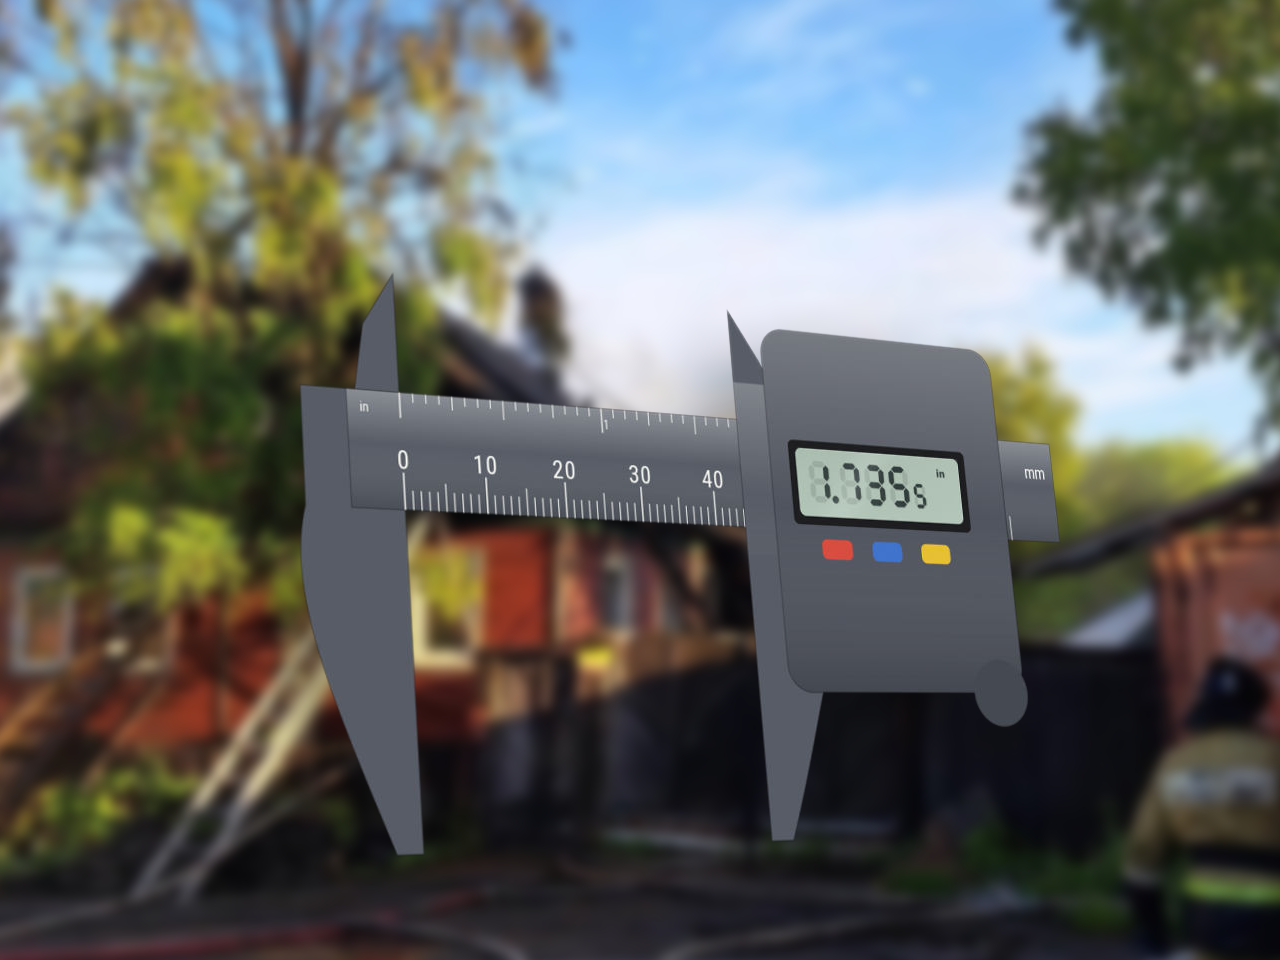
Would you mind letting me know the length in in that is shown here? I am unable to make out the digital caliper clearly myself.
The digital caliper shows 1.7355 in
